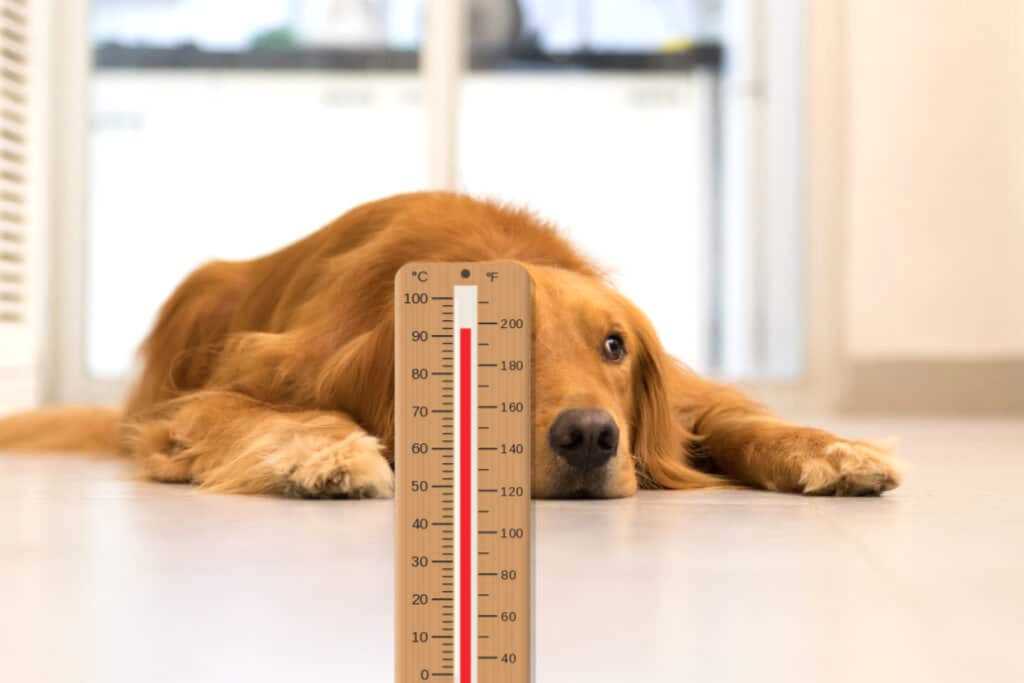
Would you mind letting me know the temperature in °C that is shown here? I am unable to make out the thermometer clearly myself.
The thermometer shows 92 °C
